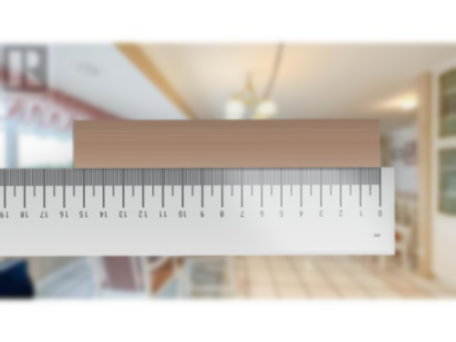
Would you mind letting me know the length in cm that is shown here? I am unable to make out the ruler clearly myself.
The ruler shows 15.5 cm
